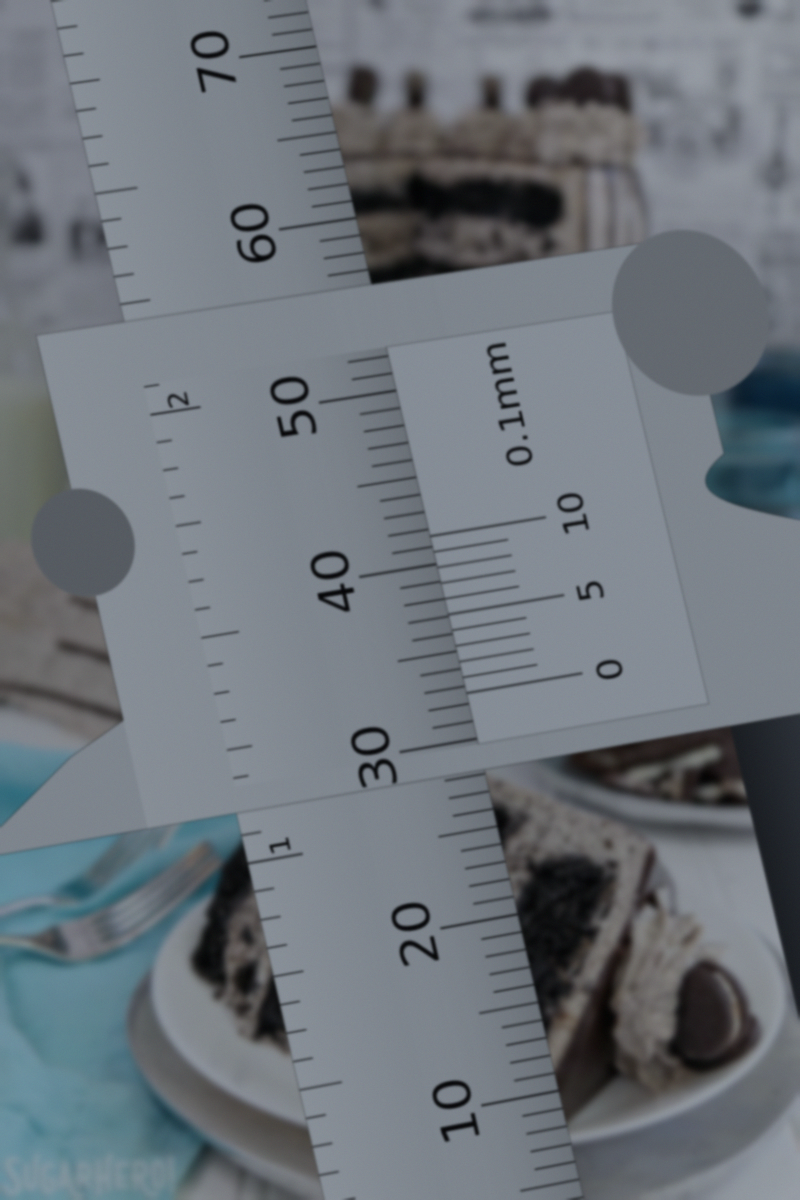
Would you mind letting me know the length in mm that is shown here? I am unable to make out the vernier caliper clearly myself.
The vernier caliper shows 32.6 mm
